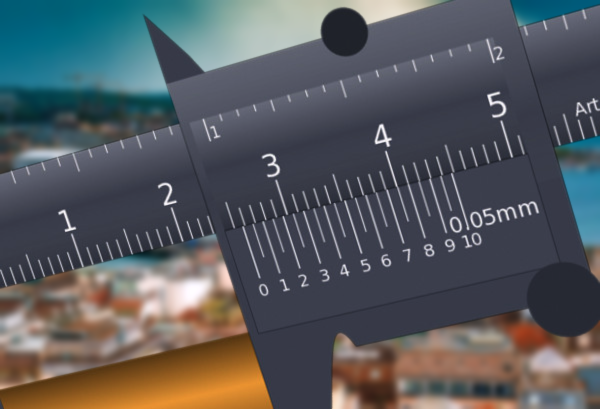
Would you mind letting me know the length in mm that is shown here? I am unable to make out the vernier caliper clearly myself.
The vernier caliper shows 25.8 mm
